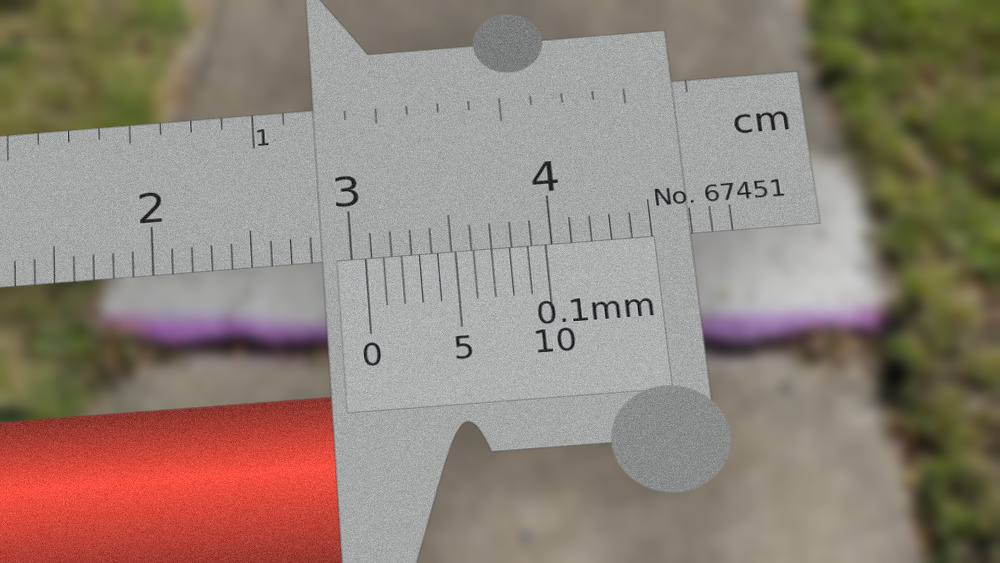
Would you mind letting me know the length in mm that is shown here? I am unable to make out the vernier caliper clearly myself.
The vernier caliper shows 30.7 mm
